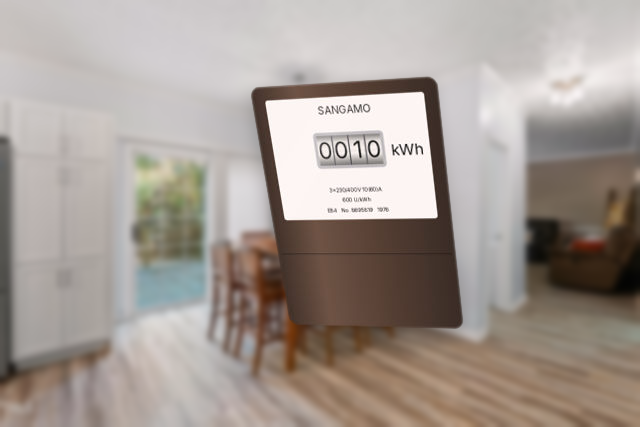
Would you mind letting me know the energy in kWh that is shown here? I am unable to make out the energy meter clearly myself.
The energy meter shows 10 kWh
